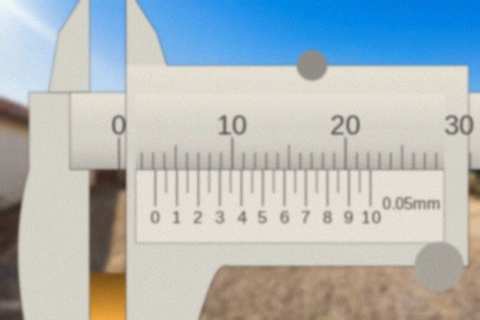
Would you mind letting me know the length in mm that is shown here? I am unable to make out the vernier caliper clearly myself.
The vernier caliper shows 3.2 mm
